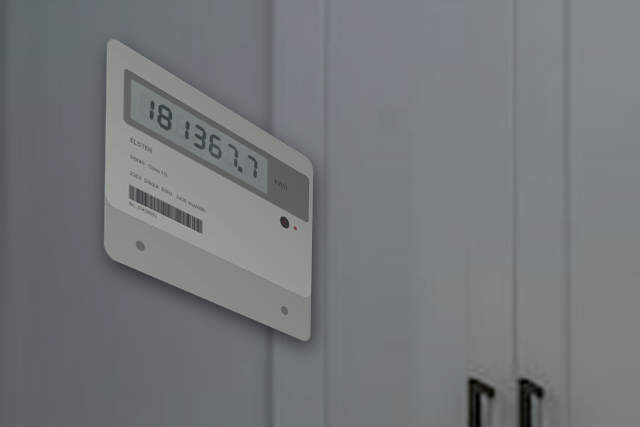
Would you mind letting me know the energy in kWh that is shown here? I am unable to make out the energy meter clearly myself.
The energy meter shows 181367.7 kWh
